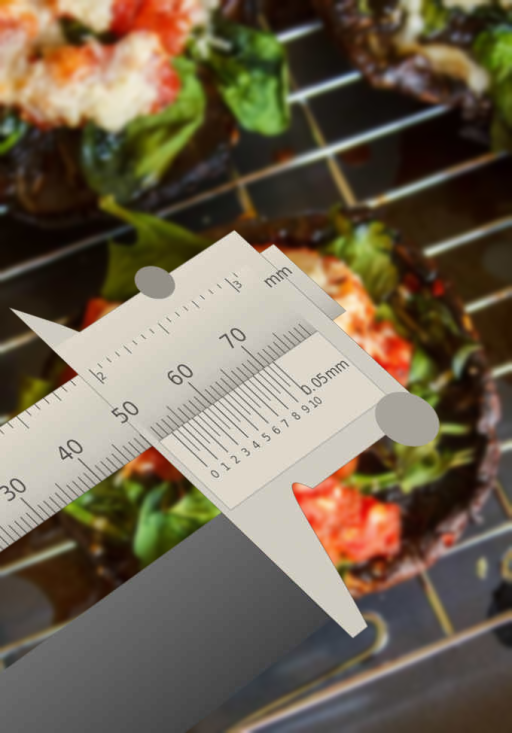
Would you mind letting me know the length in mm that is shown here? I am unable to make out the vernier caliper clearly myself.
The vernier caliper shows 52.6 mm
